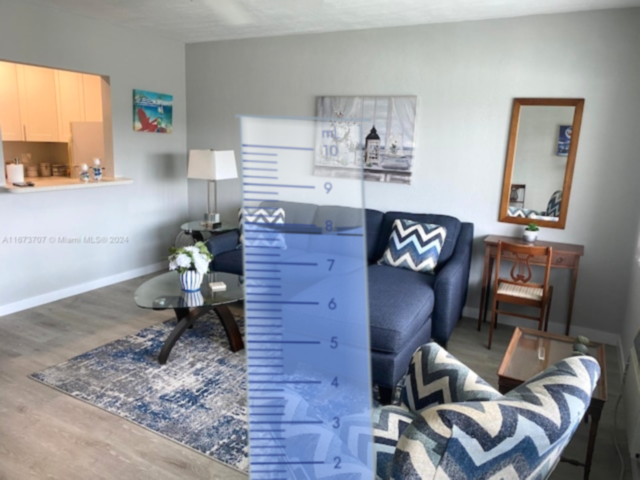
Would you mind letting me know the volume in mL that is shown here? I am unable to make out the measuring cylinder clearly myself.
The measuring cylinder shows 7.8 mL
